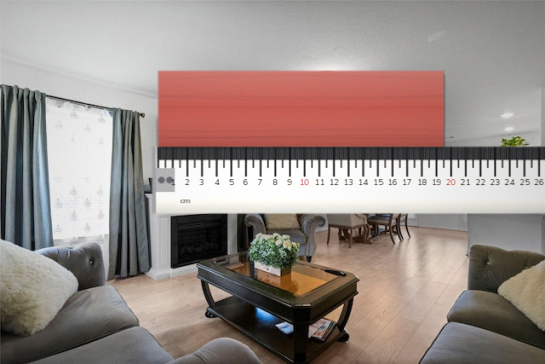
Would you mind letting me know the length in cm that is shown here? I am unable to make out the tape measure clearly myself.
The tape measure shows 19.5 cm
